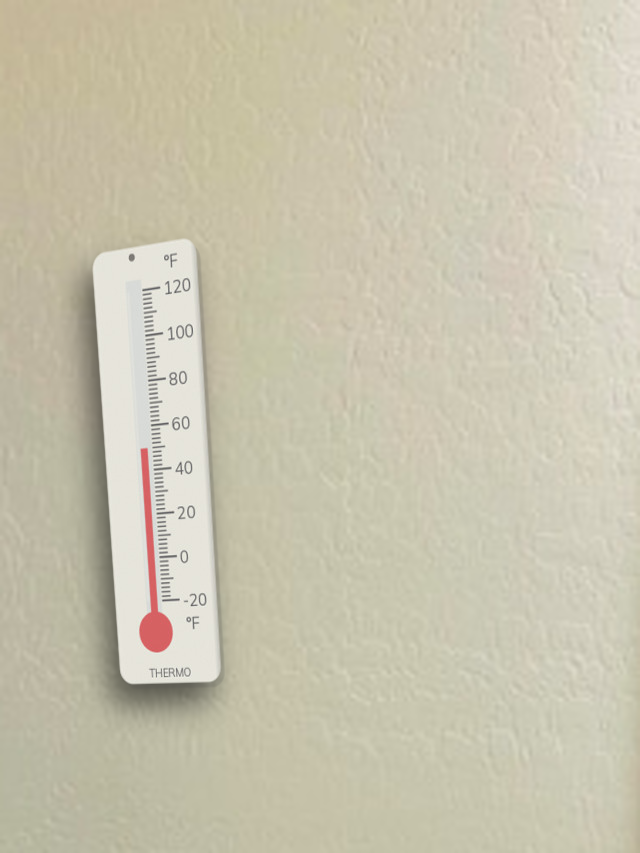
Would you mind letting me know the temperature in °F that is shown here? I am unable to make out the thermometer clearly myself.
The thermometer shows 50 °F
